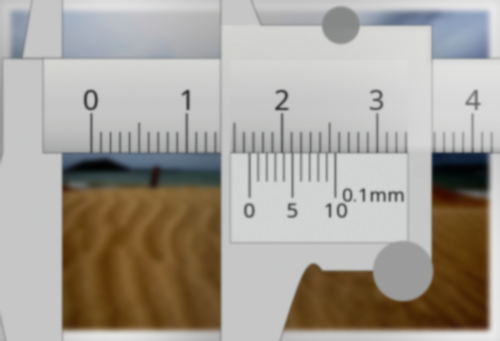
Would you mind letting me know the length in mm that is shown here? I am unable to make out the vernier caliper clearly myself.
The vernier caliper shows 16.6 mm
